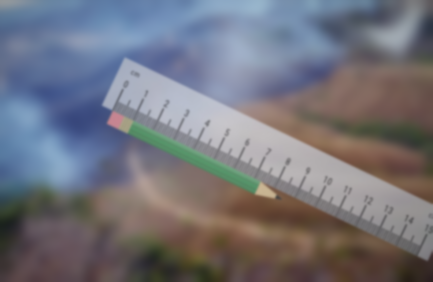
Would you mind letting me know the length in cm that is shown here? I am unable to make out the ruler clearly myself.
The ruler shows 8.5 cm
